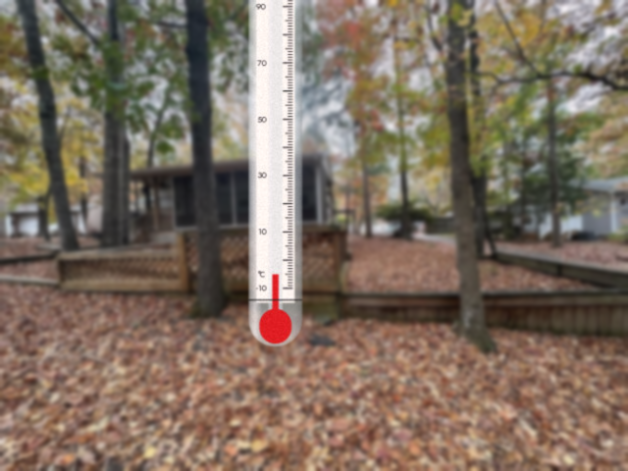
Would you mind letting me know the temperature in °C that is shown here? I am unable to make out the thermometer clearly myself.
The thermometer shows -5 °C
